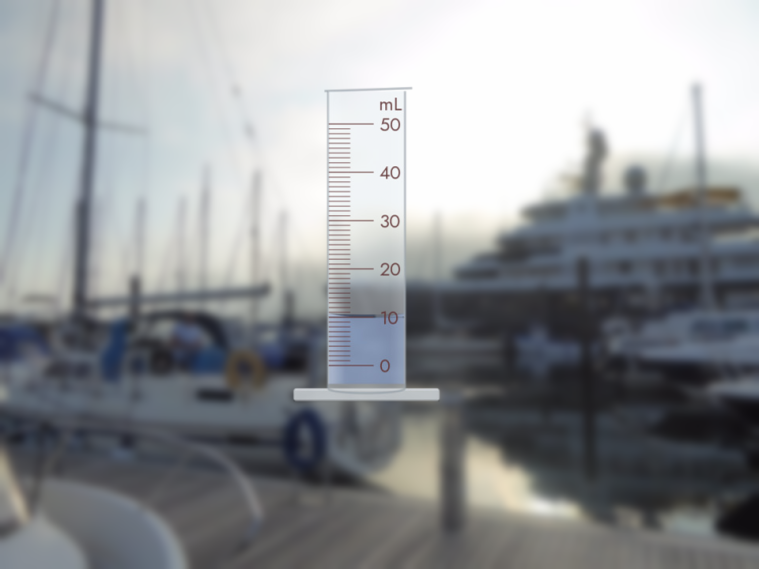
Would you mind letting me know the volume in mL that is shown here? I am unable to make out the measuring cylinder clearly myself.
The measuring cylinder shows 10 mL
